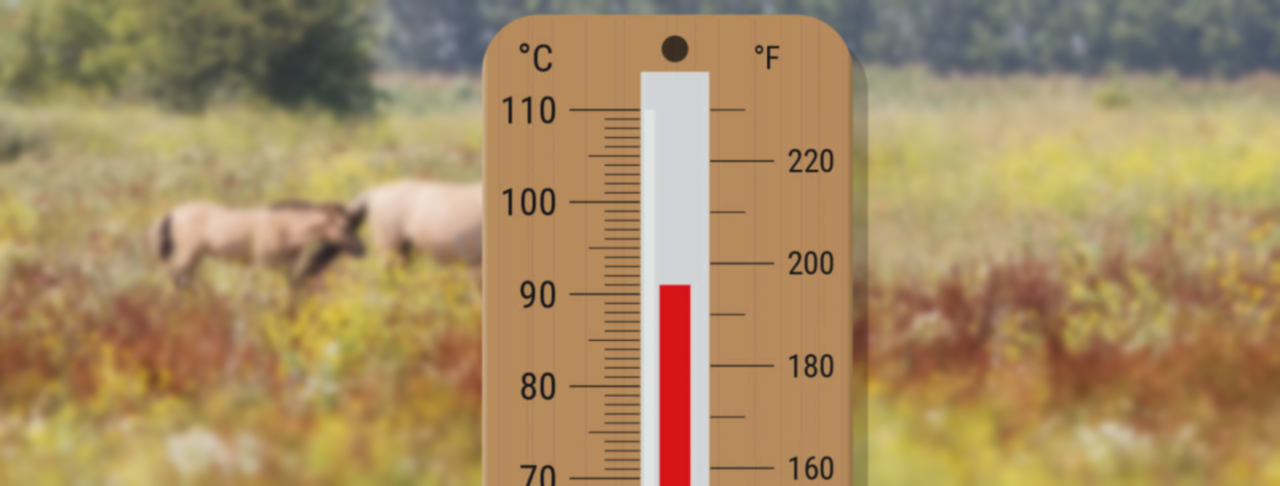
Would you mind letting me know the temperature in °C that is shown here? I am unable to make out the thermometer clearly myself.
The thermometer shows 91 °C
